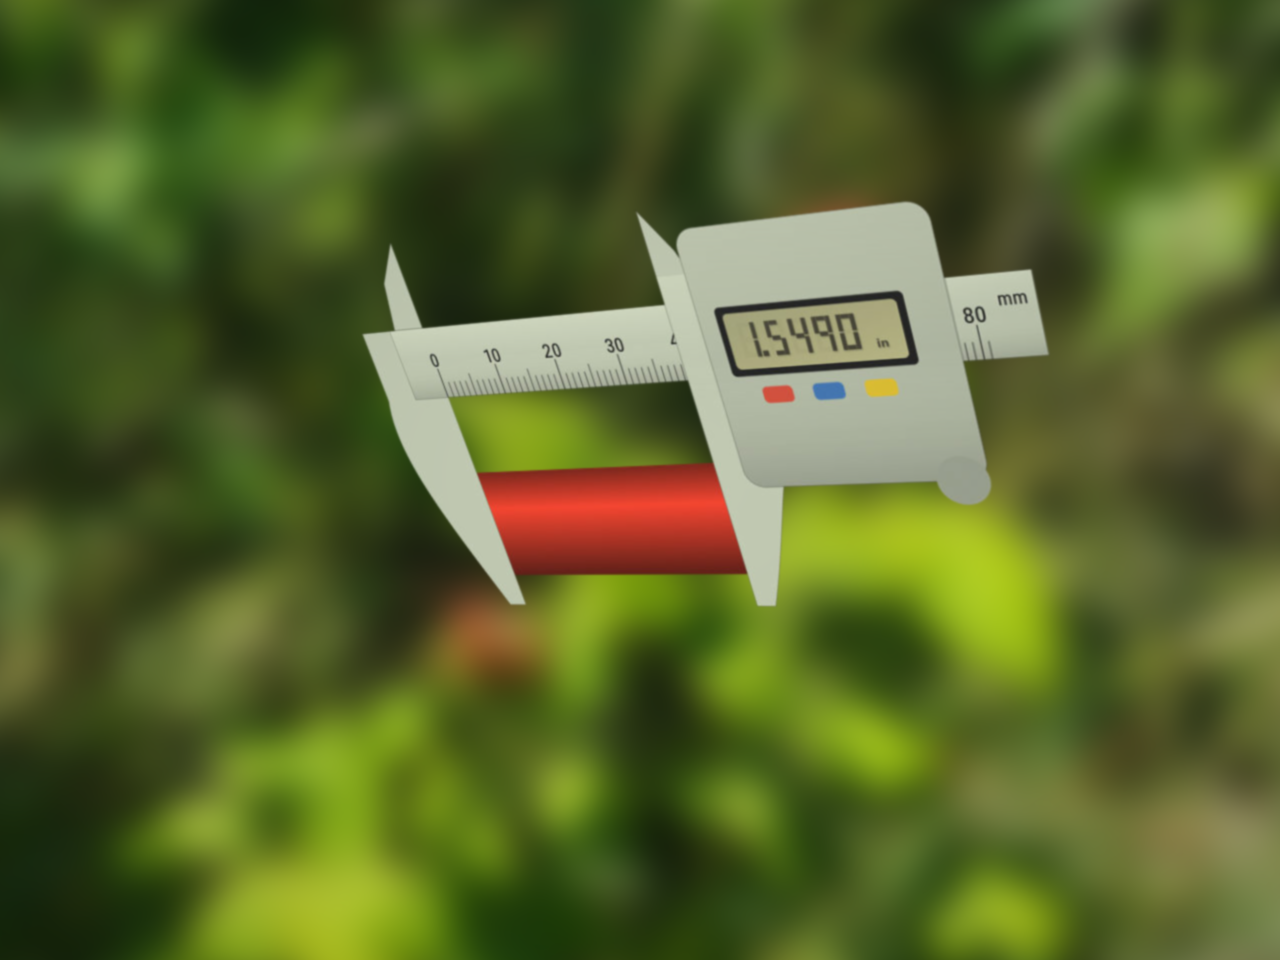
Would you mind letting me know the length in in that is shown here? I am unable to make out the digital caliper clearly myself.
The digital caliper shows 1.5490 in
